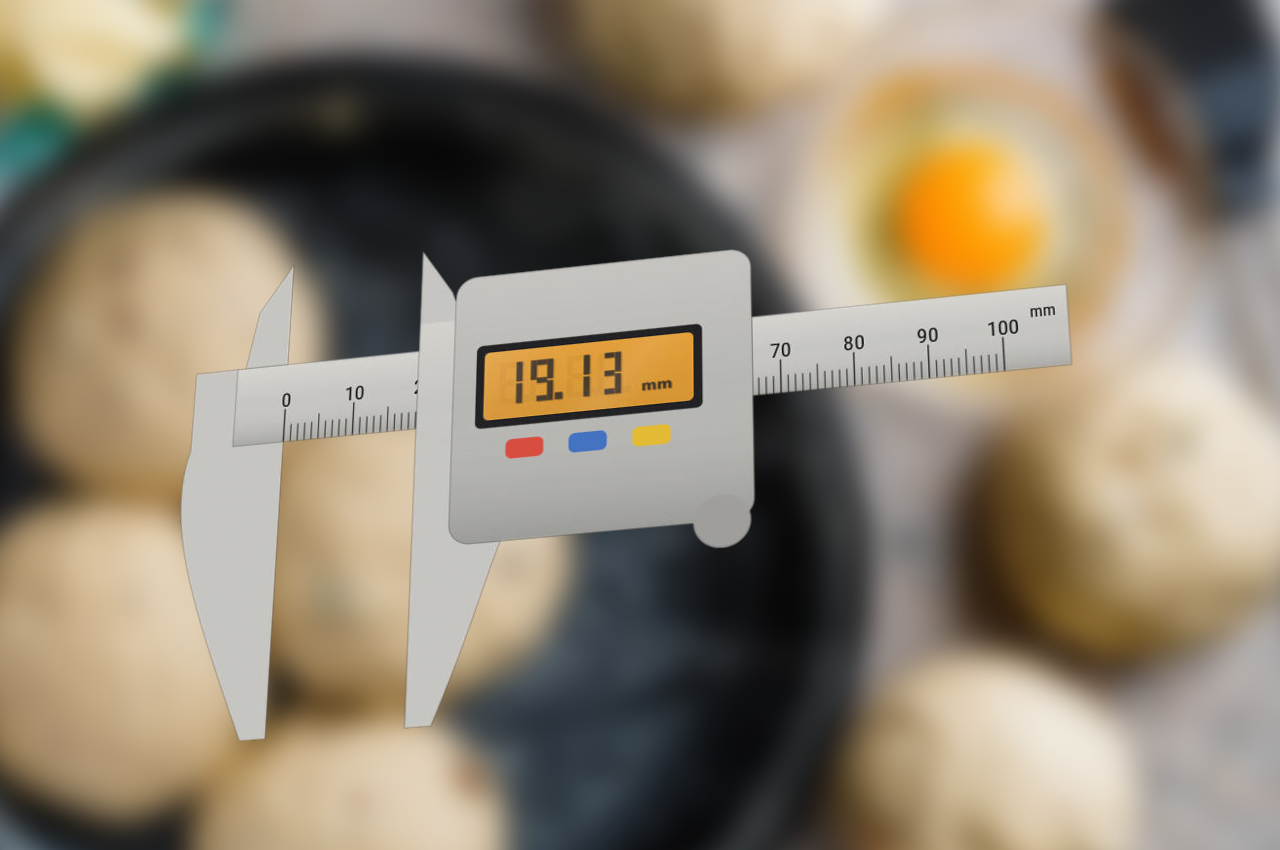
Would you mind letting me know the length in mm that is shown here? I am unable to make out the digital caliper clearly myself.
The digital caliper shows 19.13 mm
